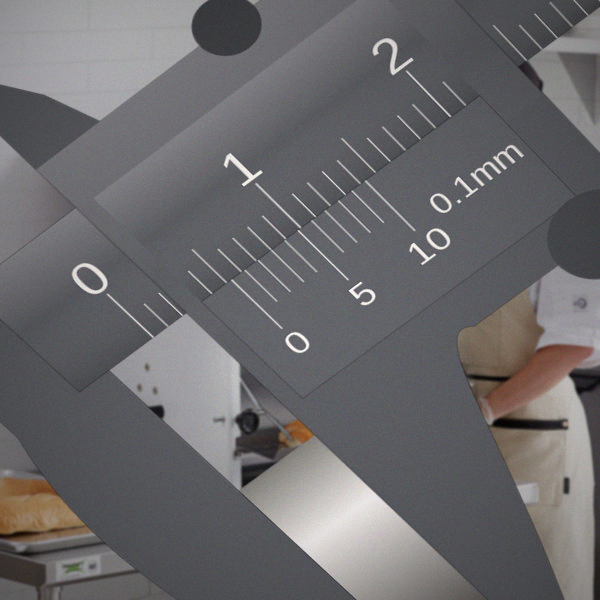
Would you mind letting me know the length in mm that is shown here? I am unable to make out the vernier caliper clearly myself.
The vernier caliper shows 5.3 mm
